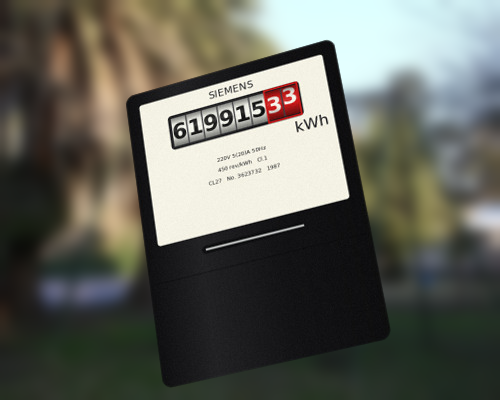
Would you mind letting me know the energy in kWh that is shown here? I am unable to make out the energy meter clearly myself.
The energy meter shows 619915.33 kWh
